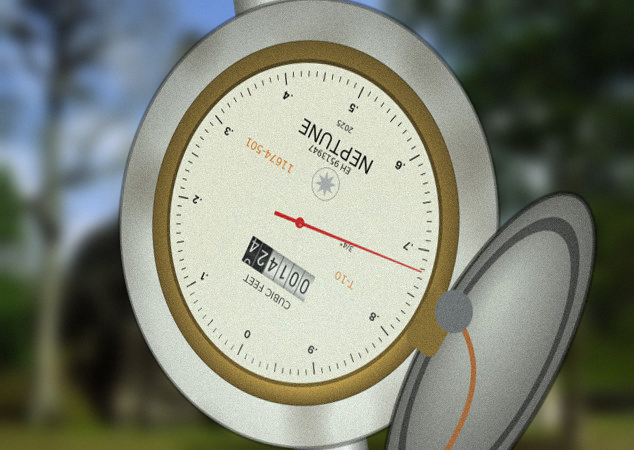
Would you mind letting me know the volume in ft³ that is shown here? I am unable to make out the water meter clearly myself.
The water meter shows 1423.72 ft³
